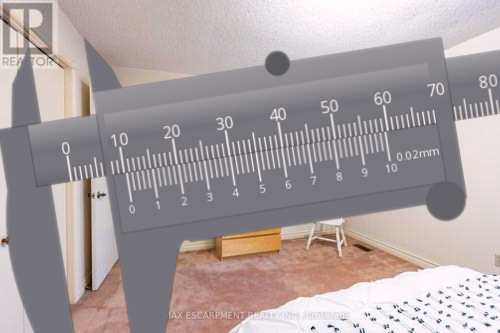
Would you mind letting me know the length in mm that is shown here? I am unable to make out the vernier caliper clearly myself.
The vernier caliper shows 10.5 mm
